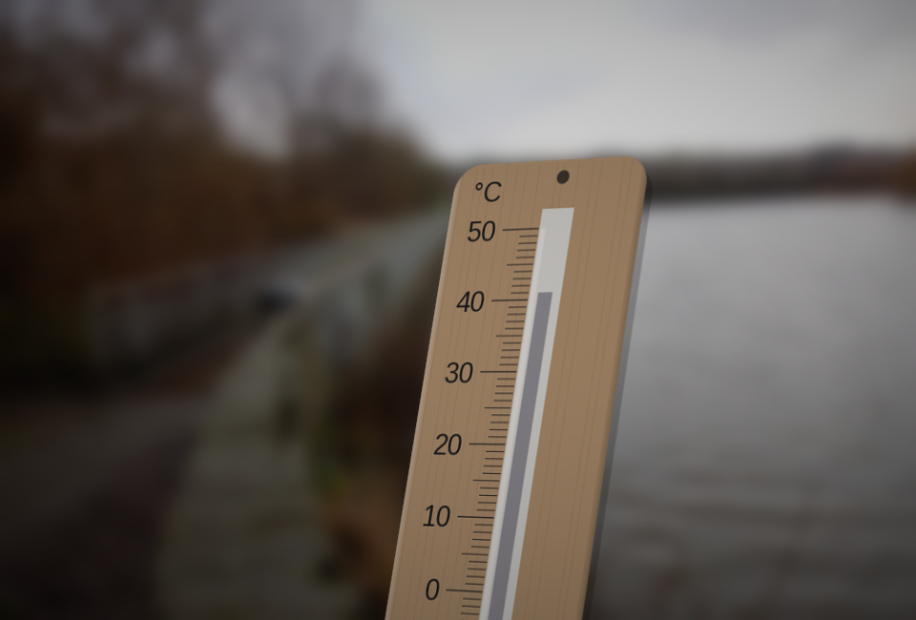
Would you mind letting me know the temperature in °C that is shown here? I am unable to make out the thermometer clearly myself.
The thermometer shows 41 °C
